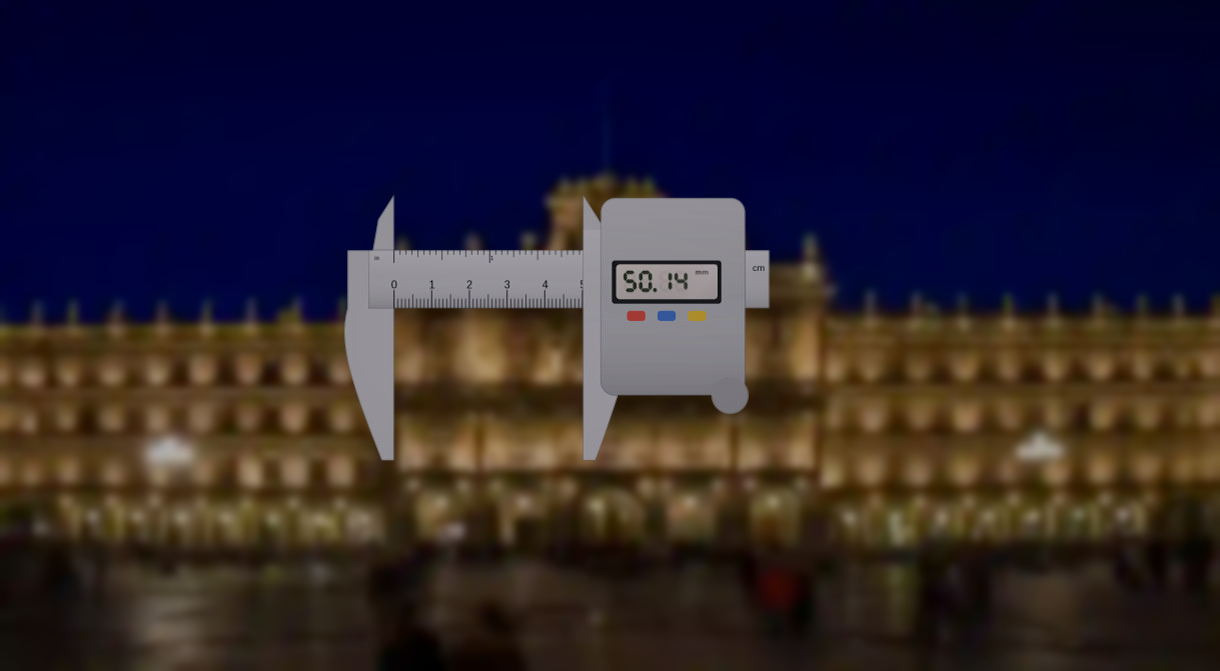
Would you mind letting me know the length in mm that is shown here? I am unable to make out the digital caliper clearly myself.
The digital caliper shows 50.14 mm
